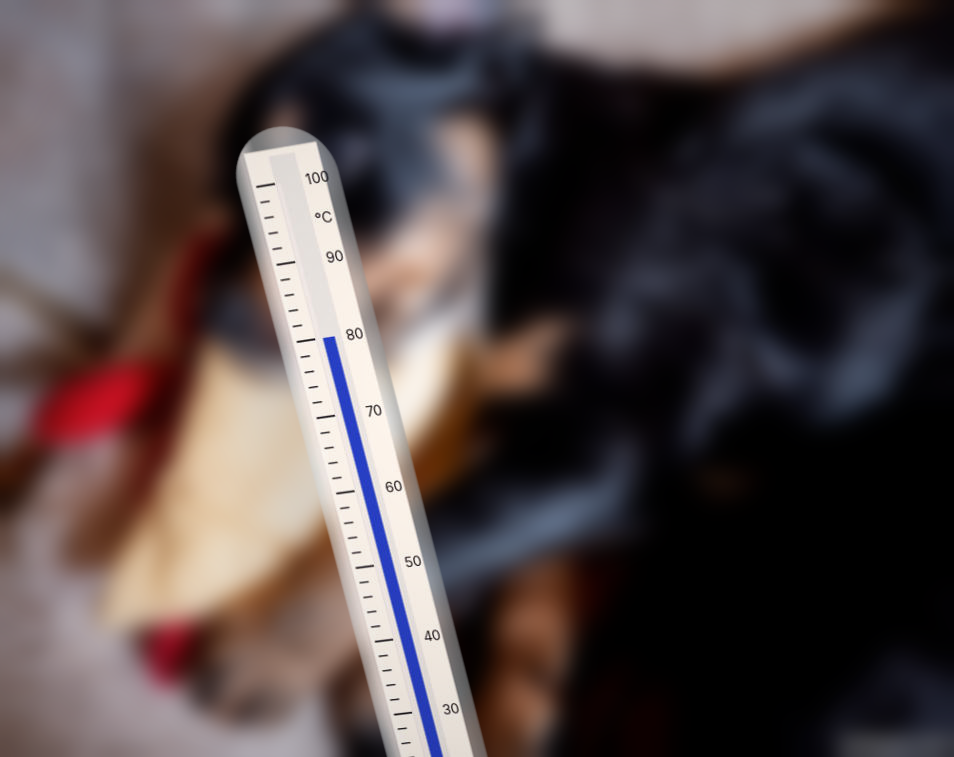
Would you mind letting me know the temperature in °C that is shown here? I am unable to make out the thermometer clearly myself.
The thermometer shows 80 °C
